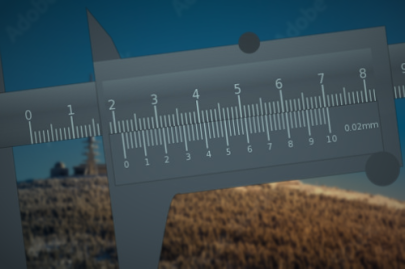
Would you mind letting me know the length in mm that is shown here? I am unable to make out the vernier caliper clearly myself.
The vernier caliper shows 21.5 mm
